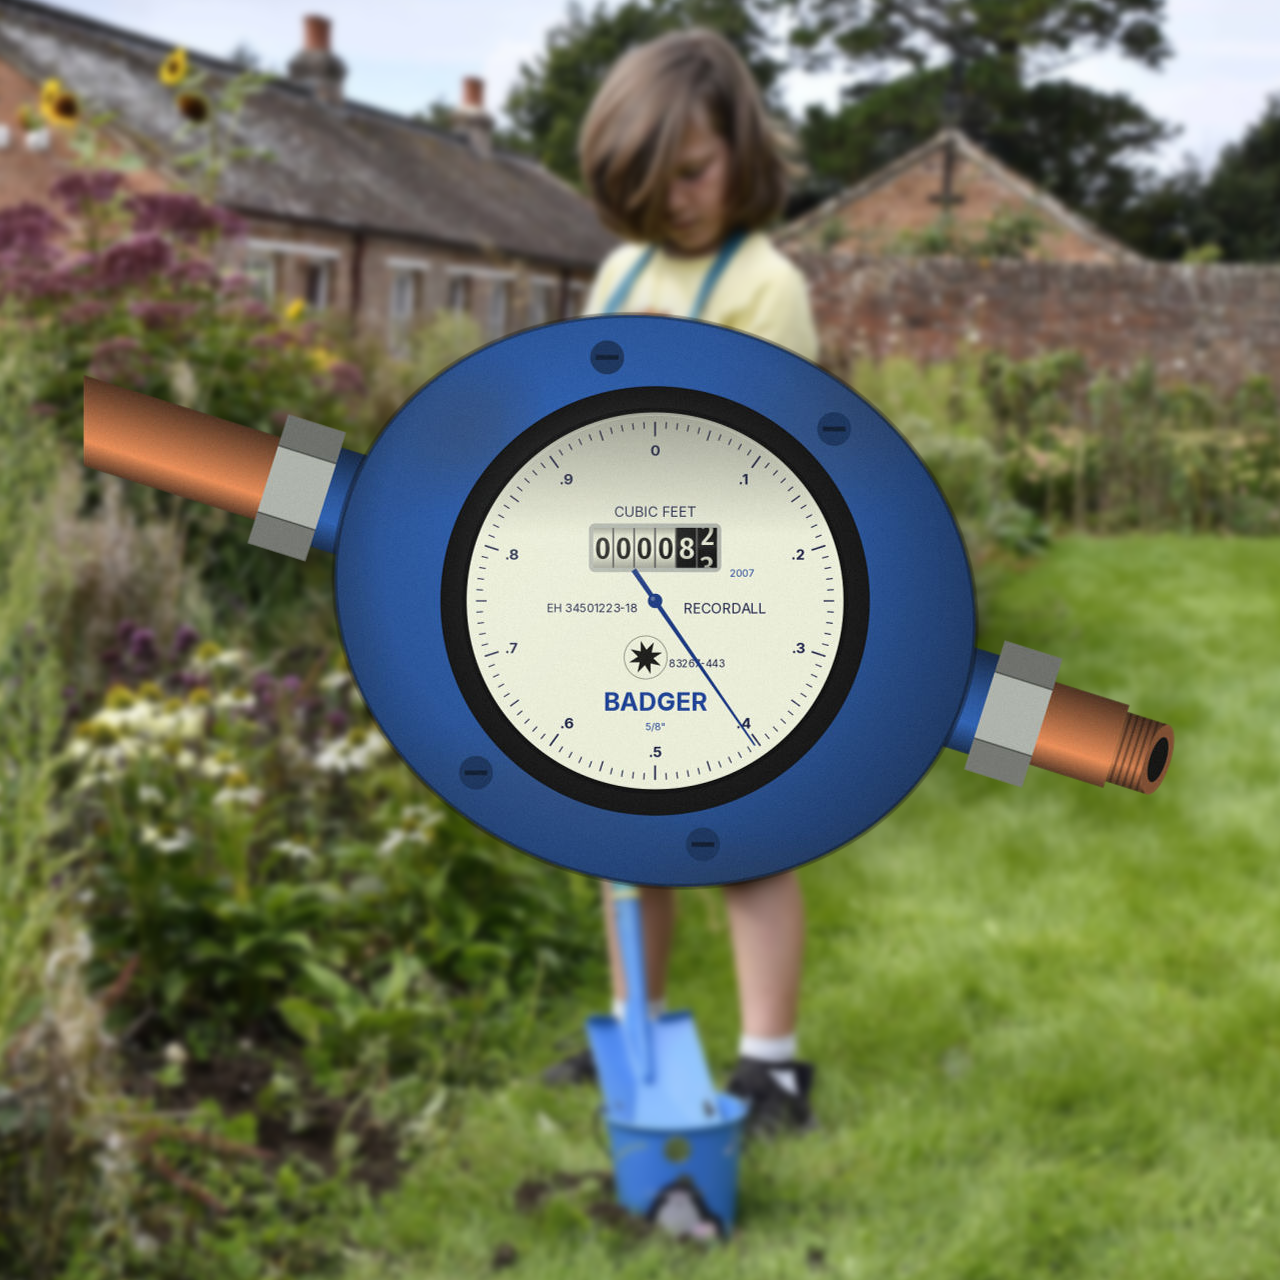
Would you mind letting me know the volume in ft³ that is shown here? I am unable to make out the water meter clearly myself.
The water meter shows 82.40 ft³
